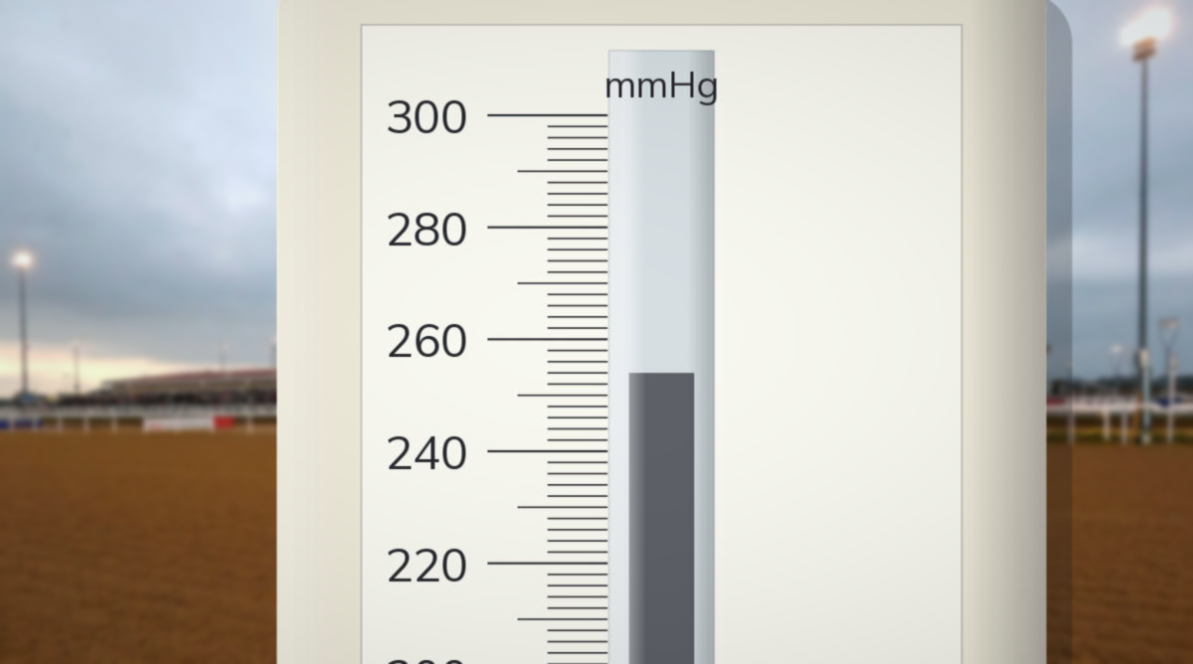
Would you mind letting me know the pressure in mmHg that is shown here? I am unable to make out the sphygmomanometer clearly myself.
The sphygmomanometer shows 254 mmHg
